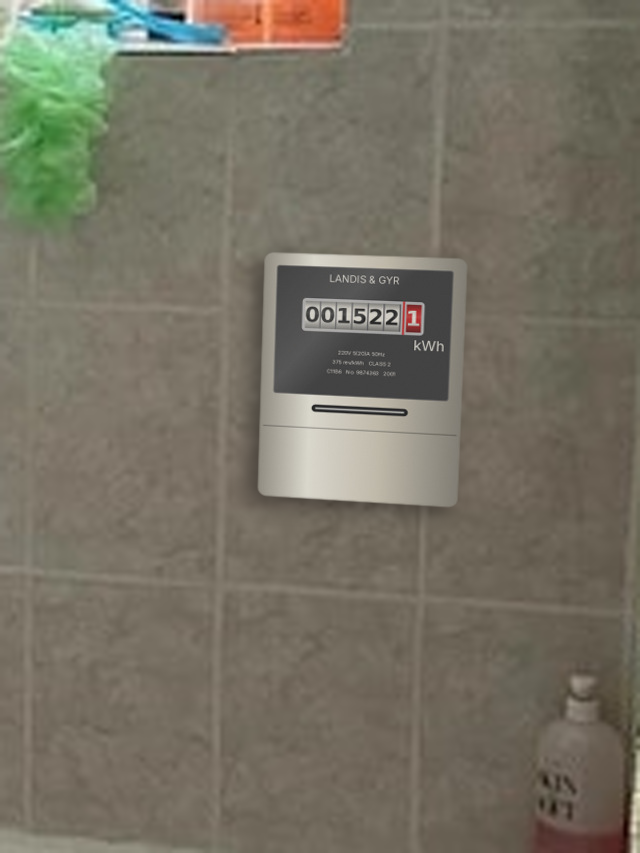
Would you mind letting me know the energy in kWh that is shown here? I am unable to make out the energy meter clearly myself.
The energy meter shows 1522.1 kWh
